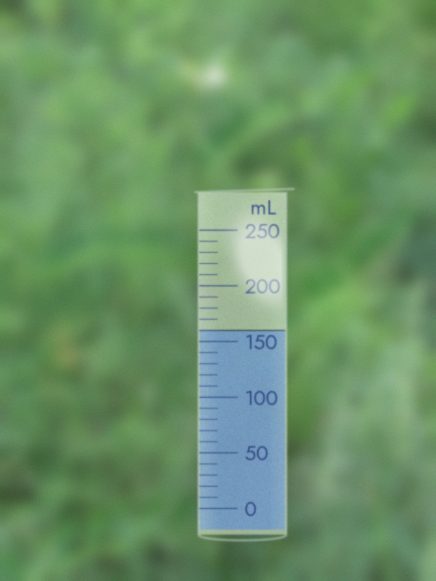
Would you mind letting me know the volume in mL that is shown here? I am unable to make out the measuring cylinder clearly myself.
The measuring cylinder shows 160 mL
